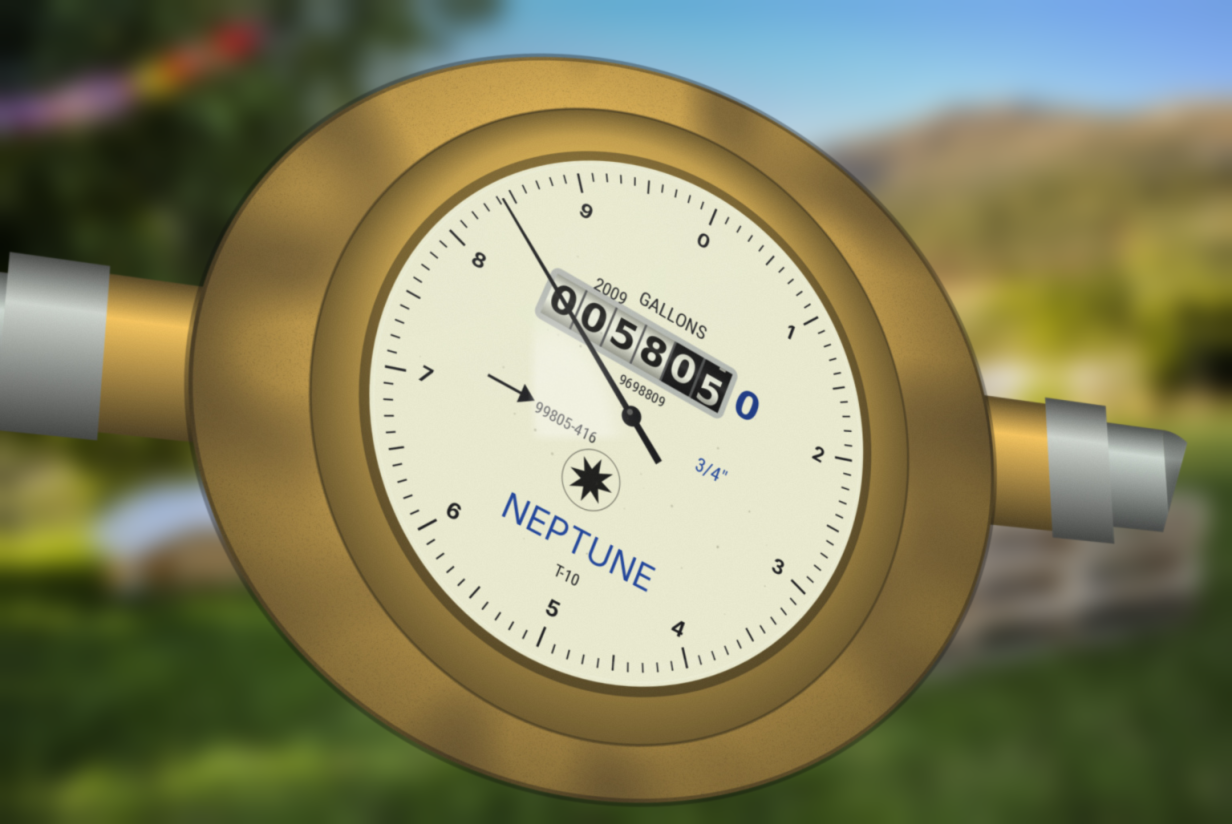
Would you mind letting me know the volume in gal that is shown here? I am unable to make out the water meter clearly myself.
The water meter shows 58048.4 gal
